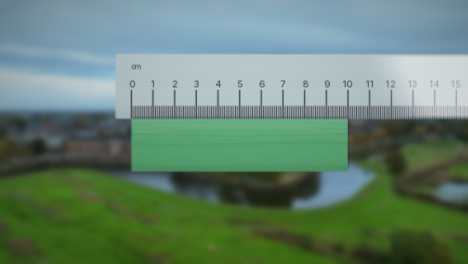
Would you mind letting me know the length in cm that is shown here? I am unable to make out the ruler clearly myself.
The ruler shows 10 cm
